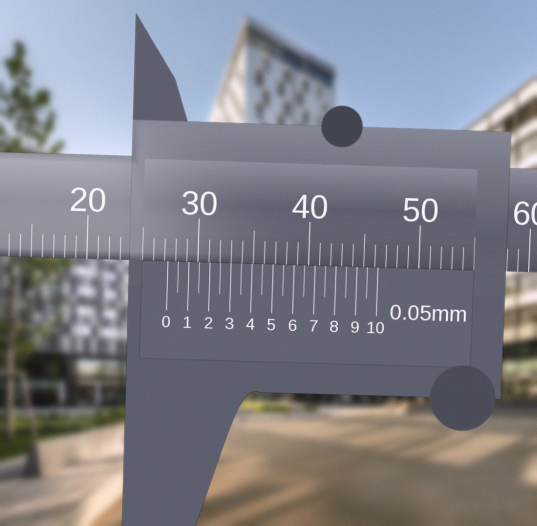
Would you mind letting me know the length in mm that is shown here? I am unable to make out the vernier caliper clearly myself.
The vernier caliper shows 27.3 mm
